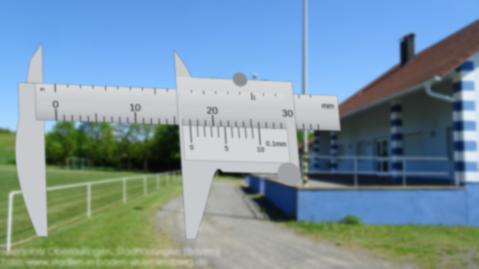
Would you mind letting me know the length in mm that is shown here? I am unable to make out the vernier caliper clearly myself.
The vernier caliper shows 17.0 mm
